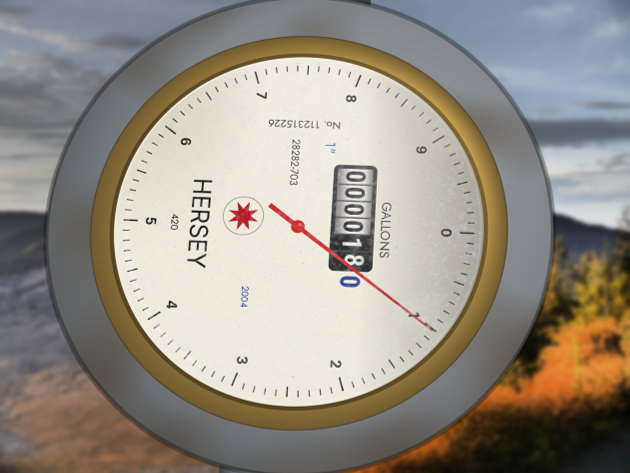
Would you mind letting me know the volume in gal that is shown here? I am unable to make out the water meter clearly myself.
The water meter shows 181.0 gal
